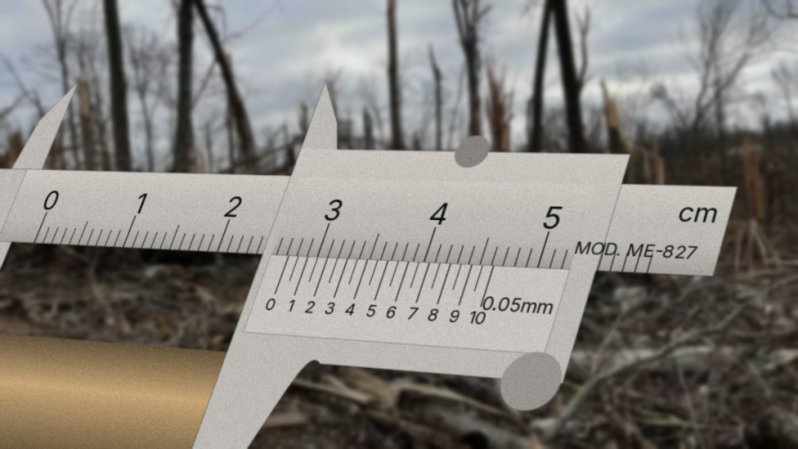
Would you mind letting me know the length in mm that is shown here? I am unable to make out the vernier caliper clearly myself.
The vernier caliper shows 27.2 mm
